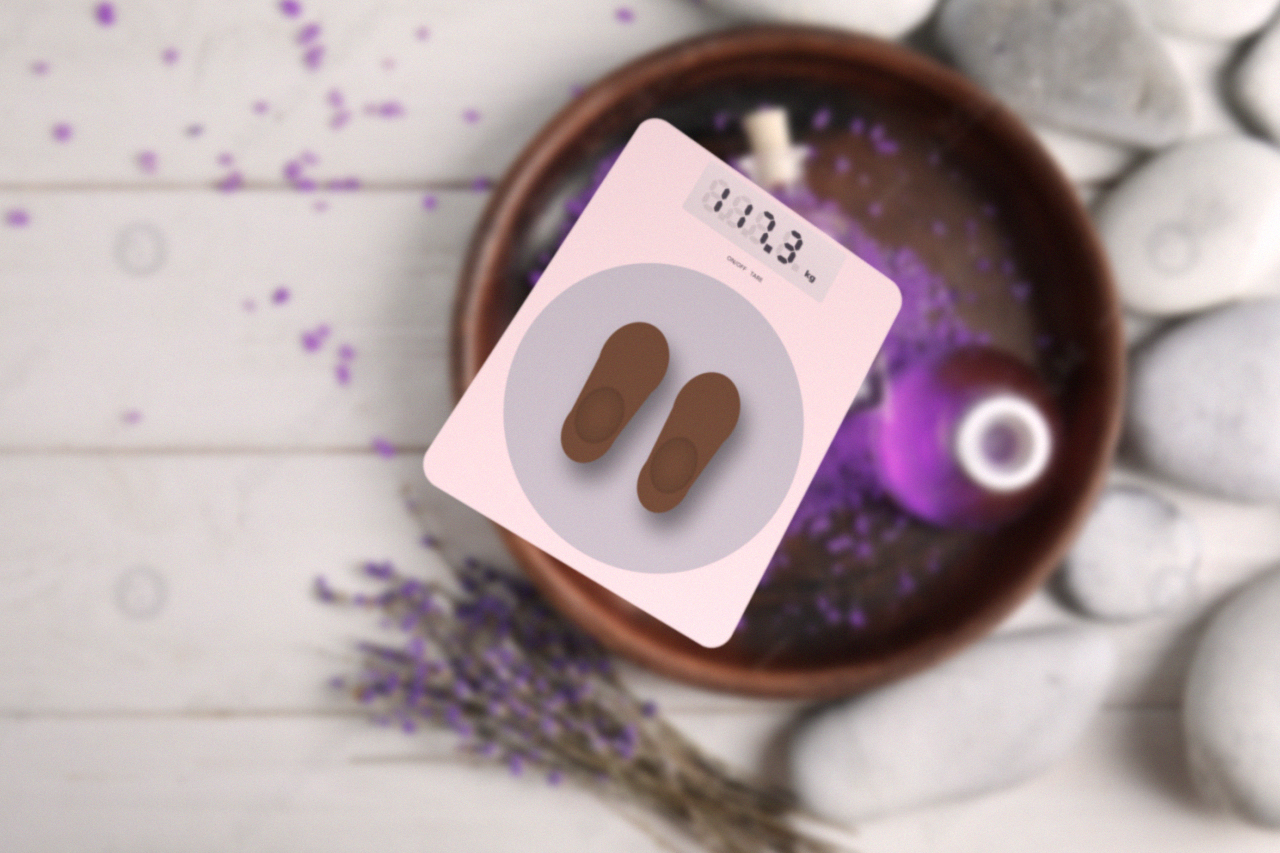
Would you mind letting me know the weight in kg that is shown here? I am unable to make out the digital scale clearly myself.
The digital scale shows 117.3 kg
